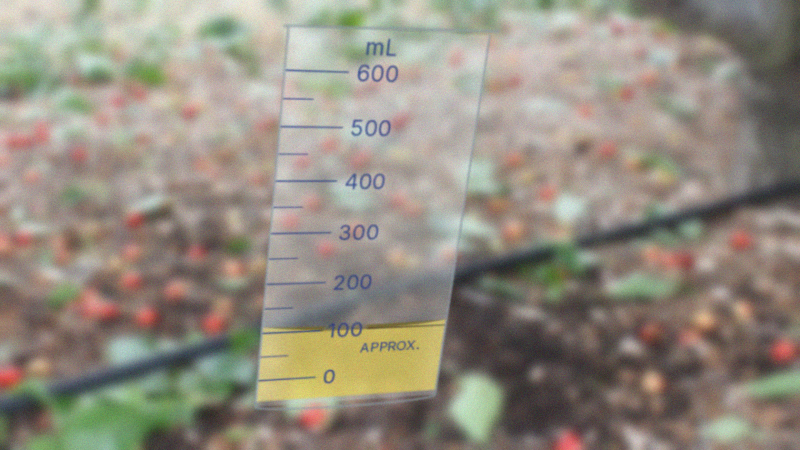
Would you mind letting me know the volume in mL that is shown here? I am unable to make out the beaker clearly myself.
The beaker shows 100 mL
